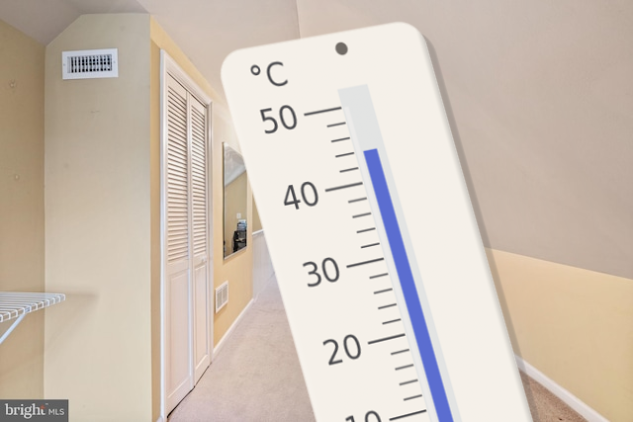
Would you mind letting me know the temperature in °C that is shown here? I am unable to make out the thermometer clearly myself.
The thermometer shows 44 °C
